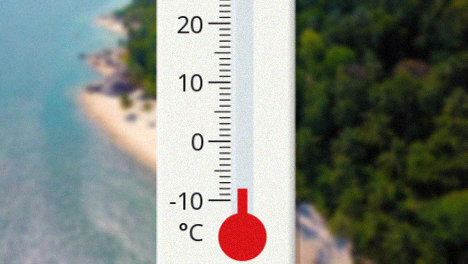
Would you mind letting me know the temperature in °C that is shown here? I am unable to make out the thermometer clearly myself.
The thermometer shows -8 °C
